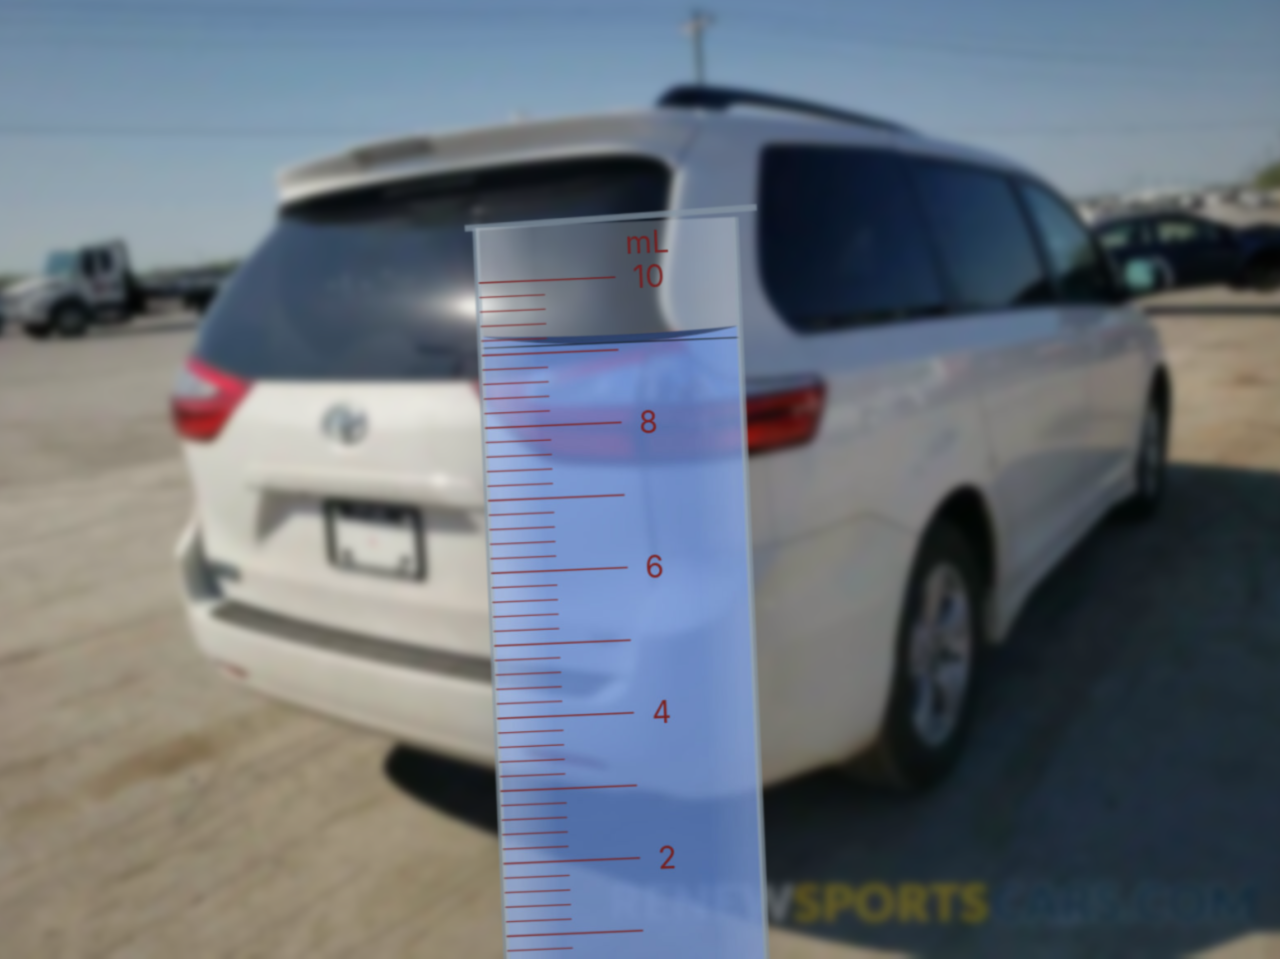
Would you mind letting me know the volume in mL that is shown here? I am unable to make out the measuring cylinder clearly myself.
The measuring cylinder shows 9.1 mL
